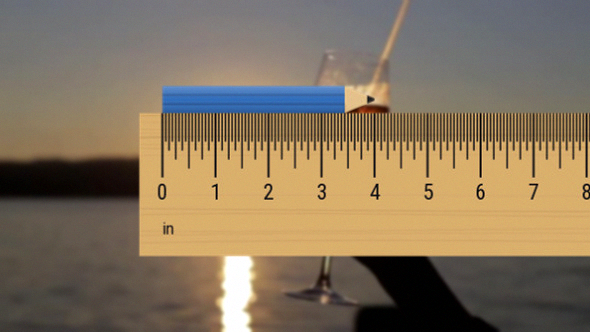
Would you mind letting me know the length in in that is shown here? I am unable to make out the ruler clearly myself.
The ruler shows 4 in
